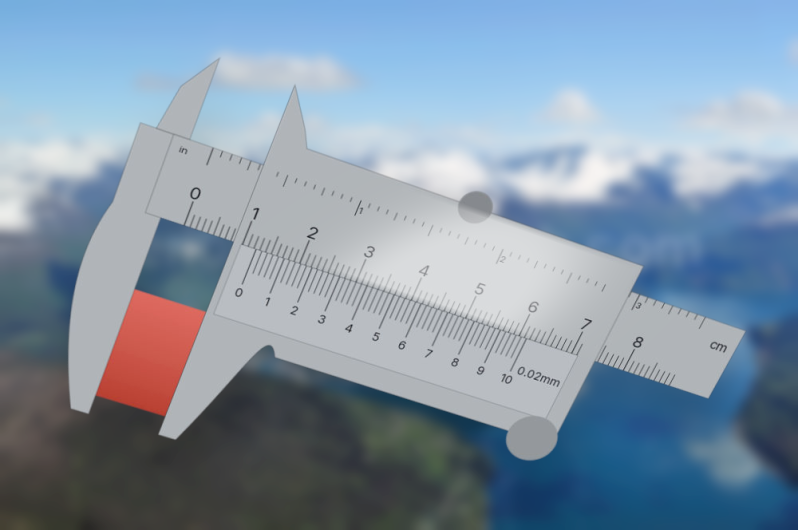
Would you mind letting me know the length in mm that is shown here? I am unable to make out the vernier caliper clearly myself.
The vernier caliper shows 12.4 mm
